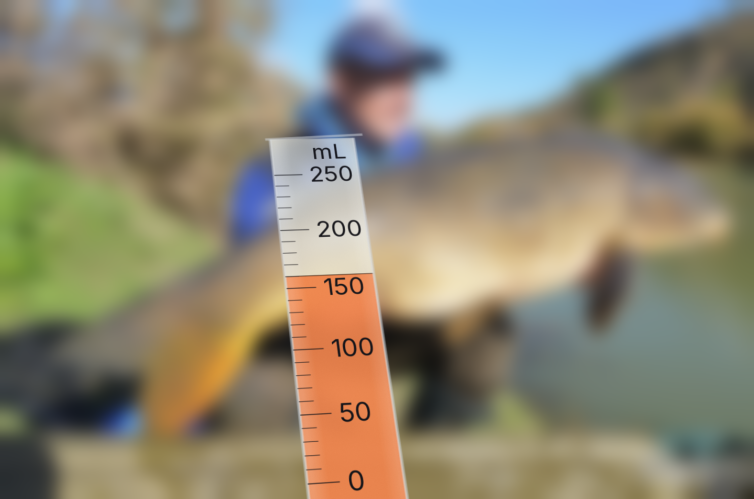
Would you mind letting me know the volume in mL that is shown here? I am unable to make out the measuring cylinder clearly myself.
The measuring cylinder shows 160 mL
